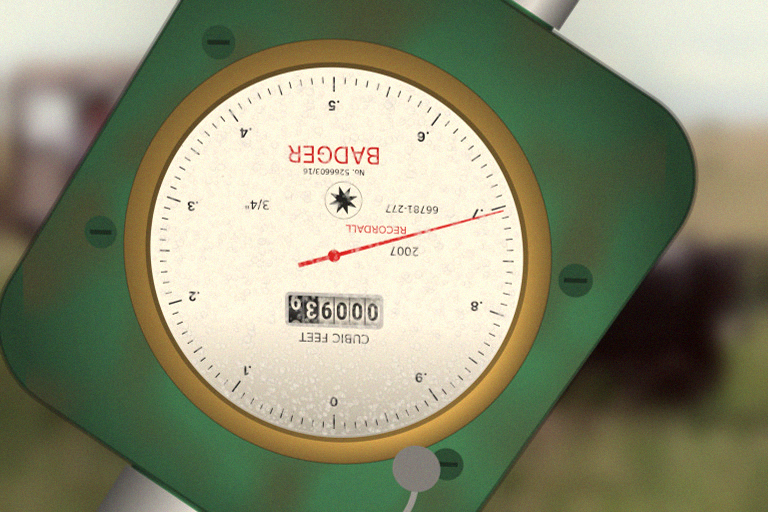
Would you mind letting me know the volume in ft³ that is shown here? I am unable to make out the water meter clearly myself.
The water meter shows 938.70 ft³
